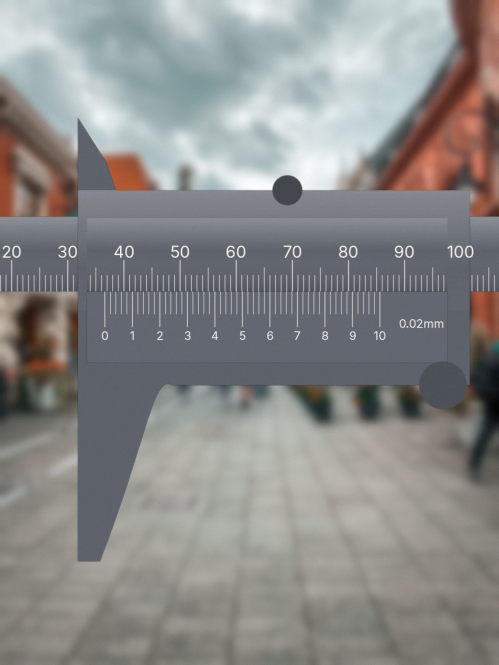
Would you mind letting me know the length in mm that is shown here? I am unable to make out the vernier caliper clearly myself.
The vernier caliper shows 36.6 mm
